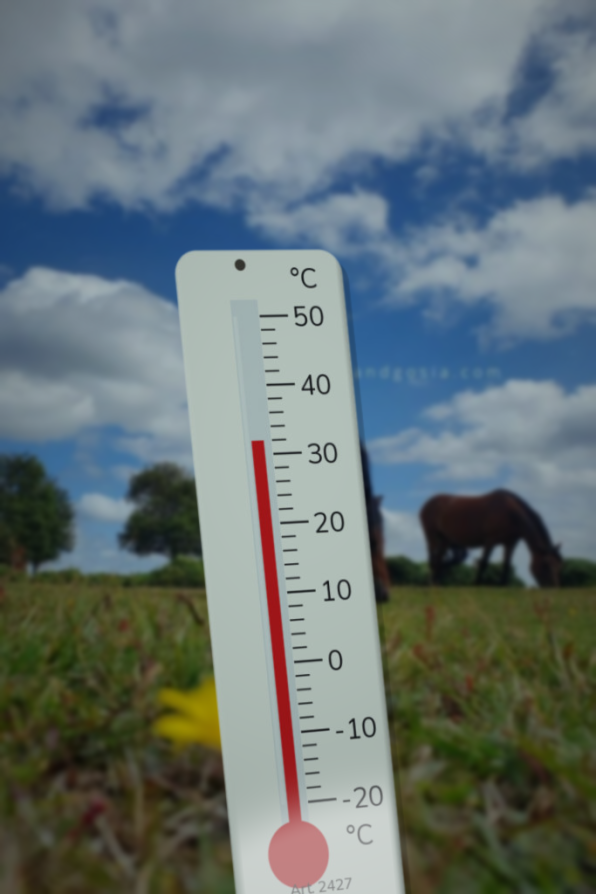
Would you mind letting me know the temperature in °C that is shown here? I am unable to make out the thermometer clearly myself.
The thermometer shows 32 °C
